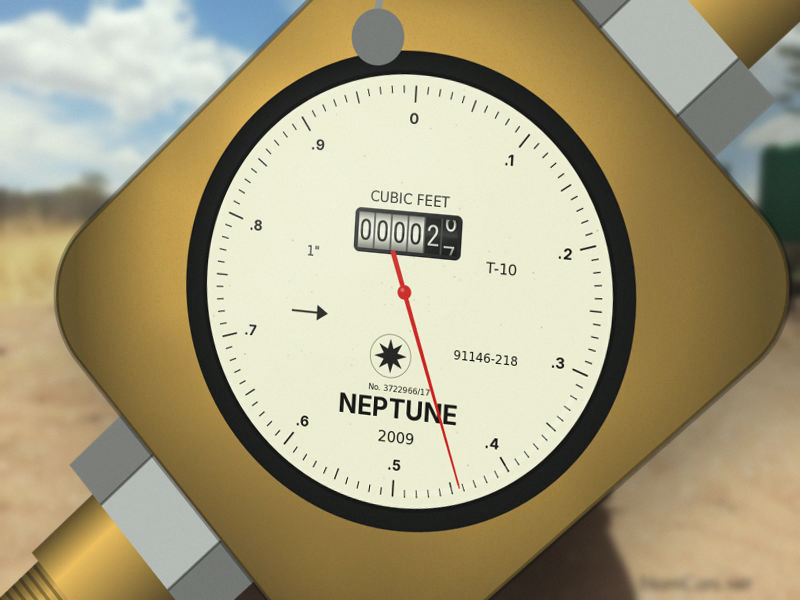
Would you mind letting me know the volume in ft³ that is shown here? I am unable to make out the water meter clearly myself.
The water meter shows 26.44 ft³
